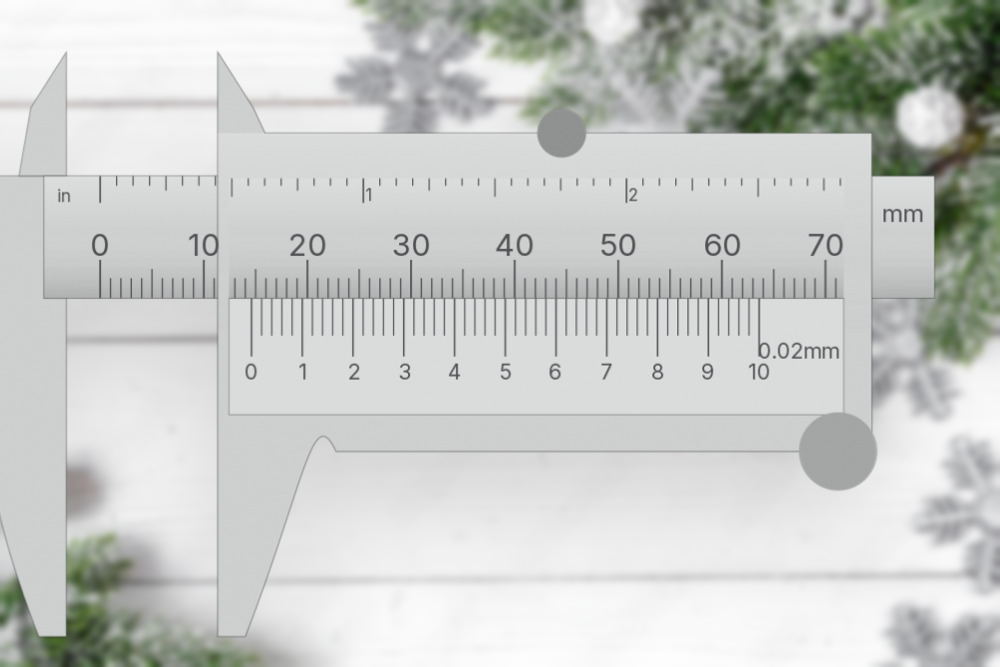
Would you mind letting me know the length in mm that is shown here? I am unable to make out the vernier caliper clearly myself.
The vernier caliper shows 14.6 mm
